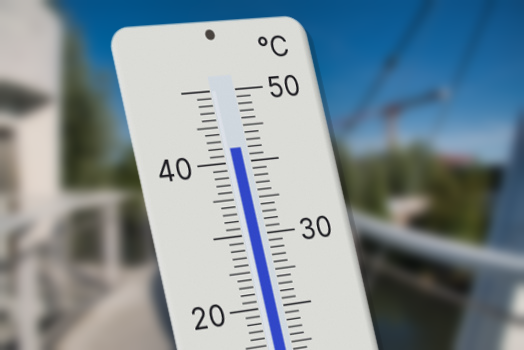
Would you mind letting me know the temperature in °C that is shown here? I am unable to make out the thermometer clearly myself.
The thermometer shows 42 °C
